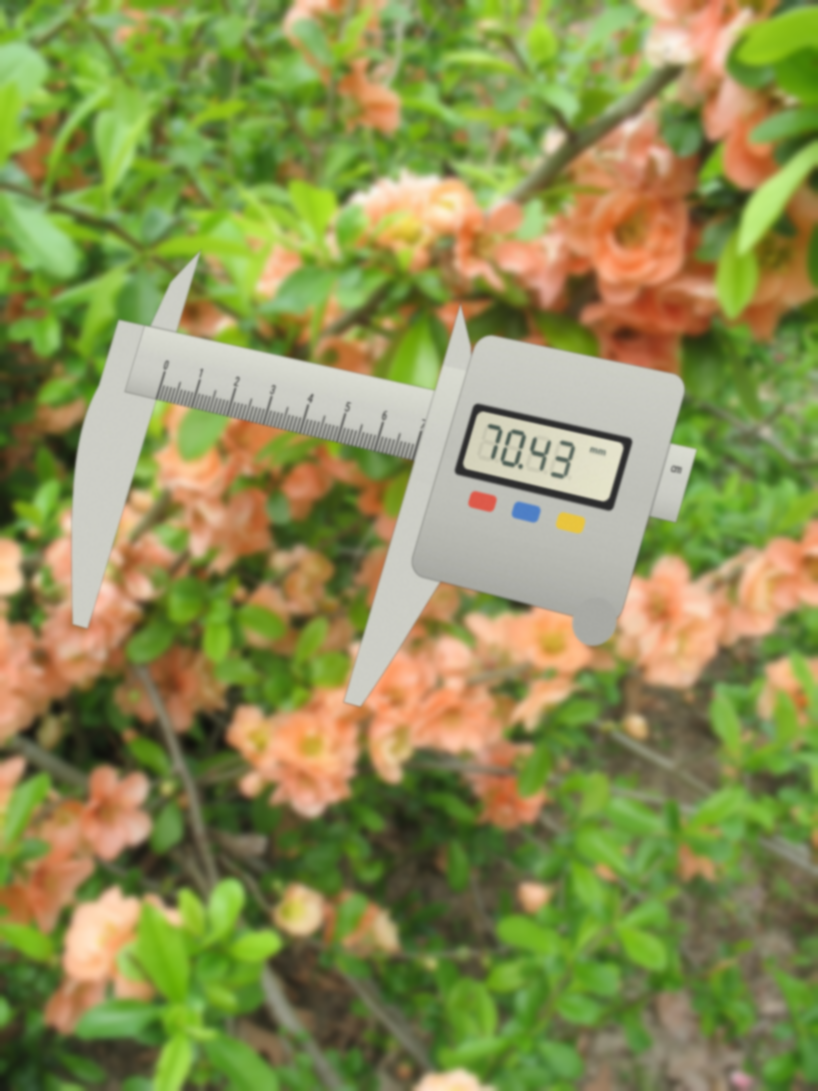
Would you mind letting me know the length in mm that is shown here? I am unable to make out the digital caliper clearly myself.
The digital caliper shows 70.43 mm
